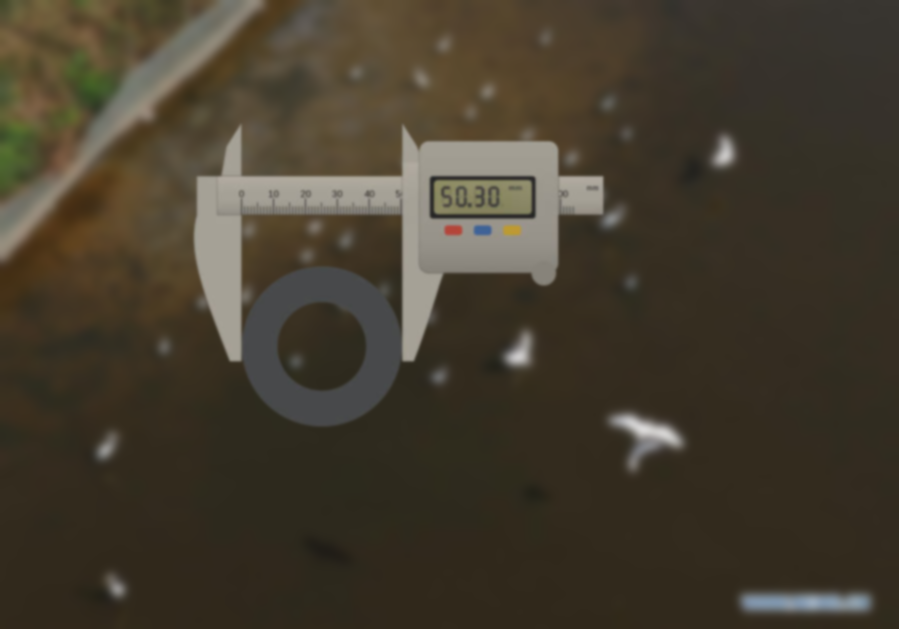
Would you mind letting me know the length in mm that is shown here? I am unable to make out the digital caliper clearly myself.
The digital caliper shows 50.30 mm
